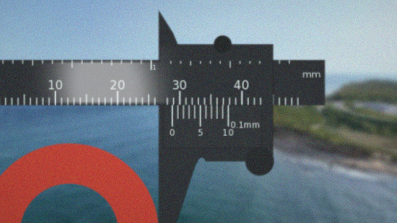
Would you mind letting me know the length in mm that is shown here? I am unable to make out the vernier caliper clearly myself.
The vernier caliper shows 28.8 mm
